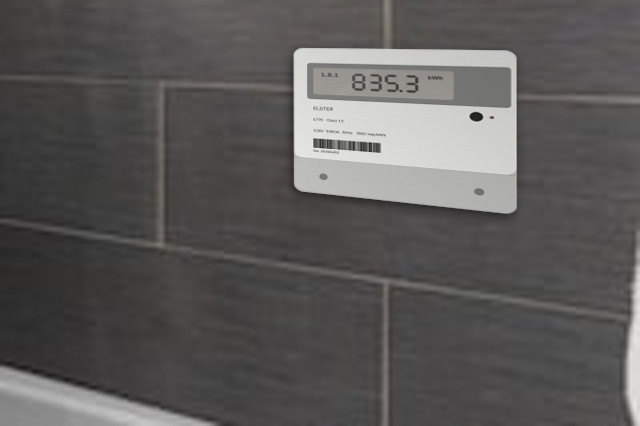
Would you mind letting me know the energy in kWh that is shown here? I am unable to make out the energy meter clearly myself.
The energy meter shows 835.3 kWh
